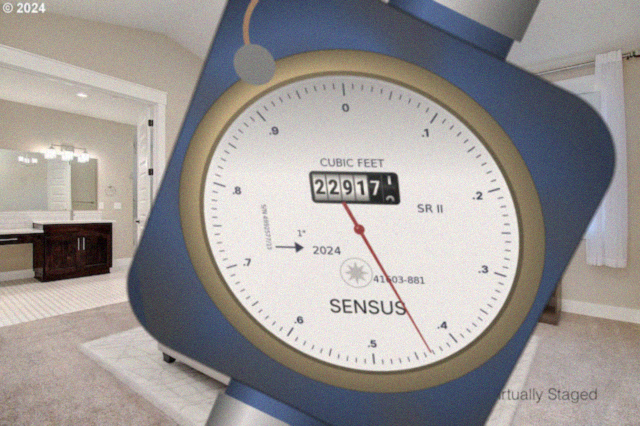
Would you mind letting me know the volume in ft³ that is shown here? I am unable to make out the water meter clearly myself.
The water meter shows 229171.43 ft³
